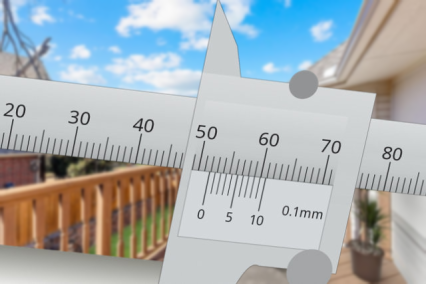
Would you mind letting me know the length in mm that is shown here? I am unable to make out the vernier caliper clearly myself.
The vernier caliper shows 51.8 mm
